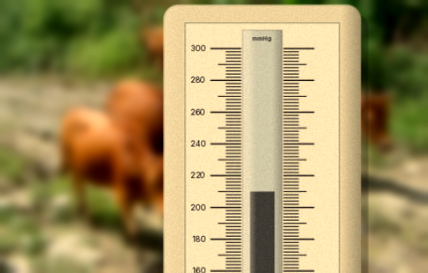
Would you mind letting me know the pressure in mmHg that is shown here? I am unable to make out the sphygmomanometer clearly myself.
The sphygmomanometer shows 210 mmHg
